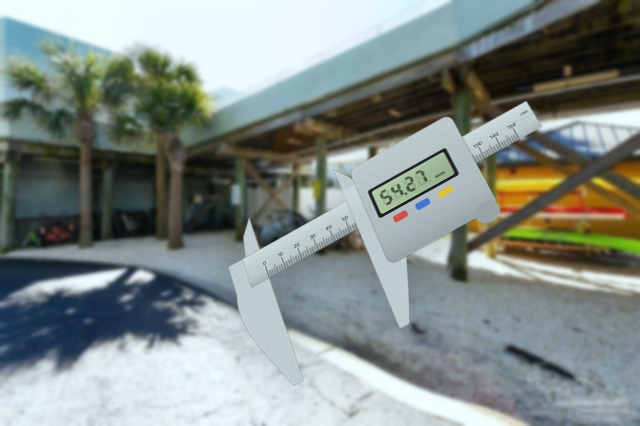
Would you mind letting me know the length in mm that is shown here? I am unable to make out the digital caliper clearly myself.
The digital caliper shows 54.27 mm
